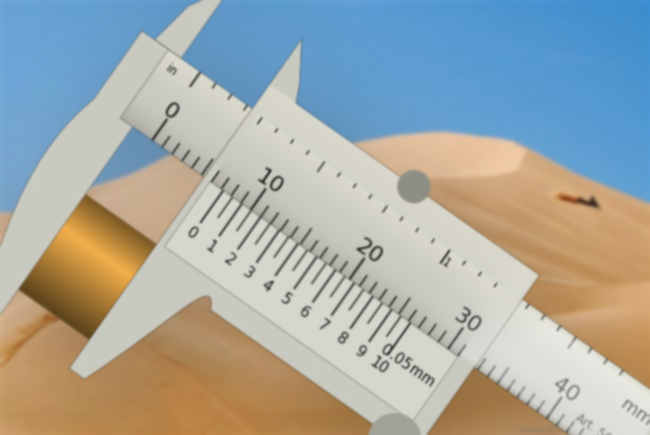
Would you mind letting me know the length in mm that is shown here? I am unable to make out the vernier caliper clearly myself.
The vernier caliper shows 7.2 mm
